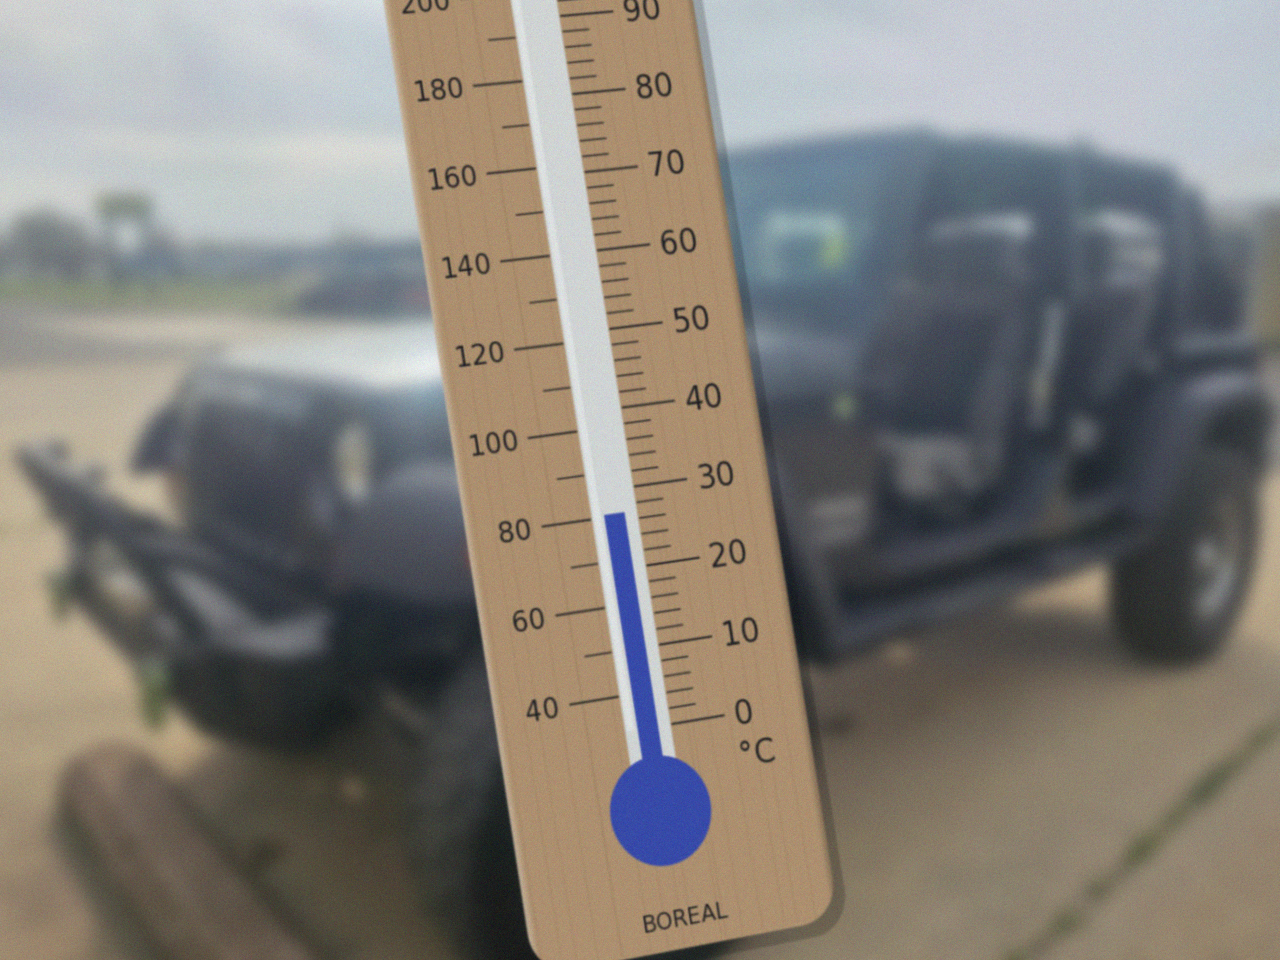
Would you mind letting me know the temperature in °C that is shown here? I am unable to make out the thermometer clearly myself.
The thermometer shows 27 °C
